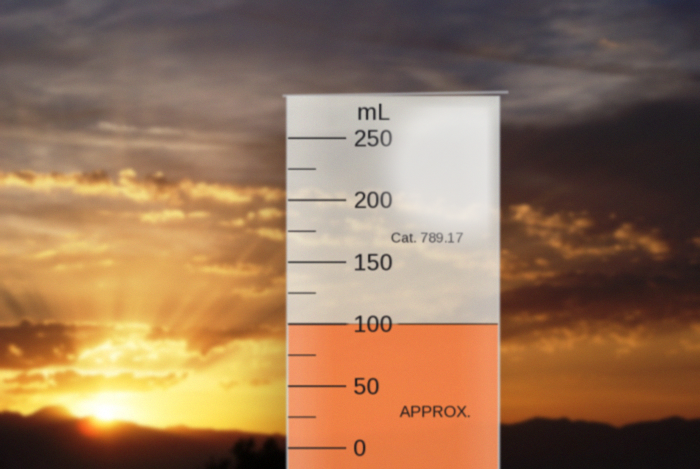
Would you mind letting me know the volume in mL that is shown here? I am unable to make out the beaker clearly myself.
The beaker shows 100 mL
